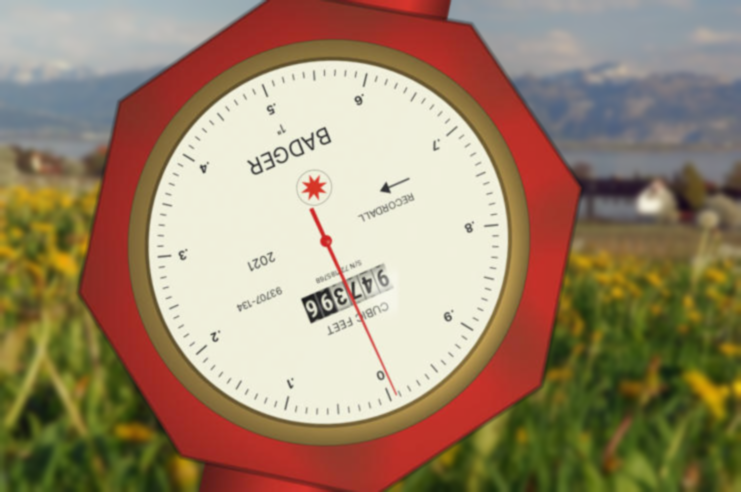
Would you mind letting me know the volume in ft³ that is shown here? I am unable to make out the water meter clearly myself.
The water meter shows 947395.99 ft³
